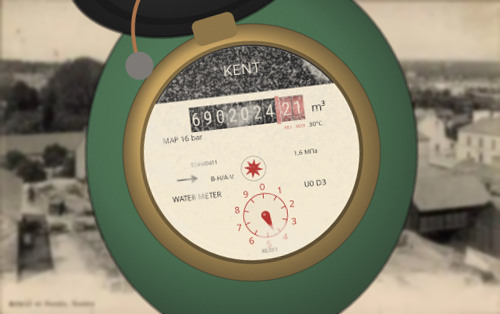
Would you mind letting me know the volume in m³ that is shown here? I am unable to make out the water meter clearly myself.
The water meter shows 6902024.214 m³
